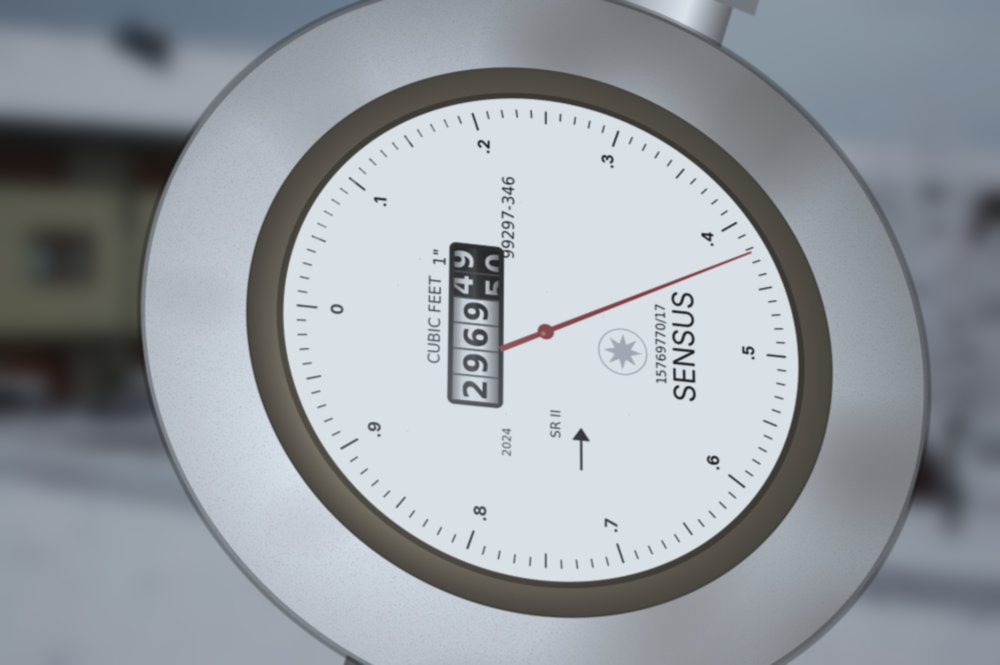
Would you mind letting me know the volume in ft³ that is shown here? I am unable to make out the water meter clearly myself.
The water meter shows 296949.42 ft³
